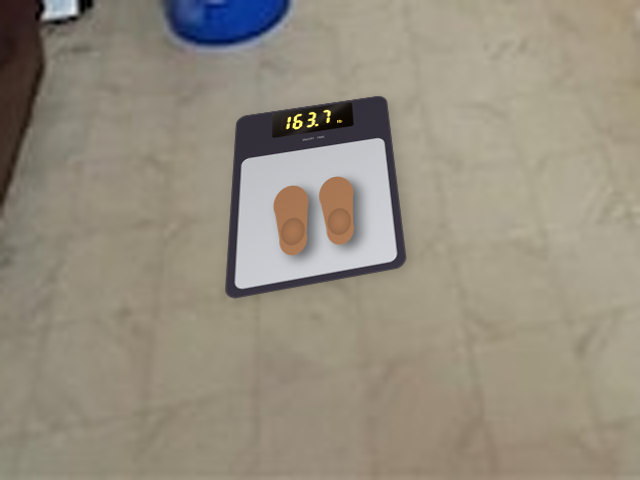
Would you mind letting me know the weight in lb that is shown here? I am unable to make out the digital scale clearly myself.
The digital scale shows 163.7 lb
